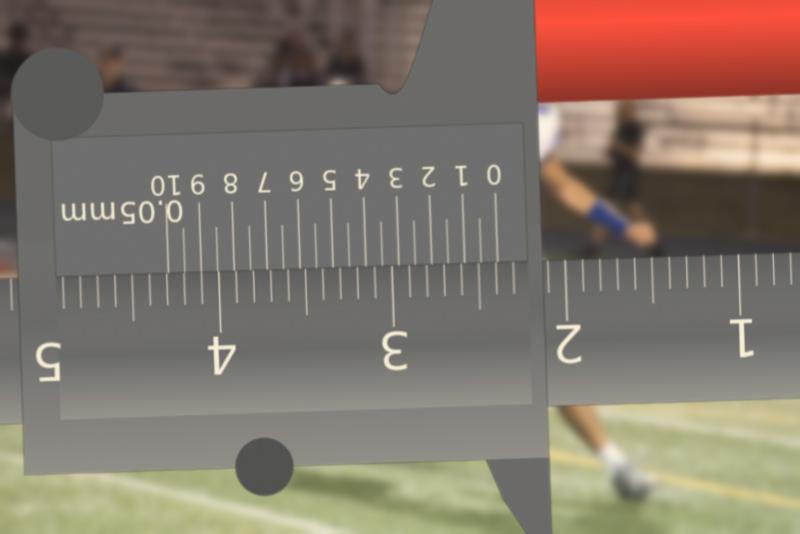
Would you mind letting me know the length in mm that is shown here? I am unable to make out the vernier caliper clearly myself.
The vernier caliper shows 23.9 mm
